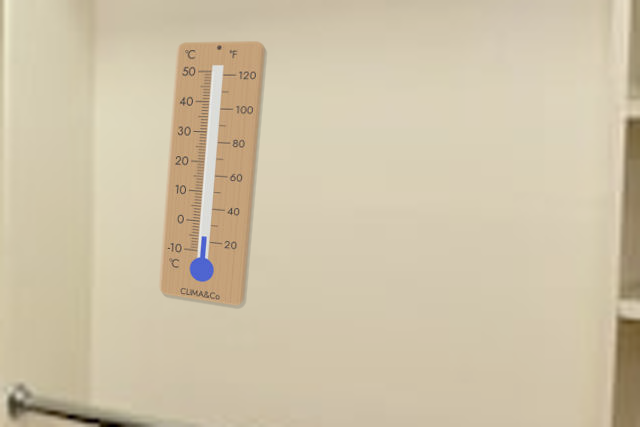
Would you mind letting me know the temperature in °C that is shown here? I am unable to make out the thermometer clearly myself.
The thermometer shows -5 °C
